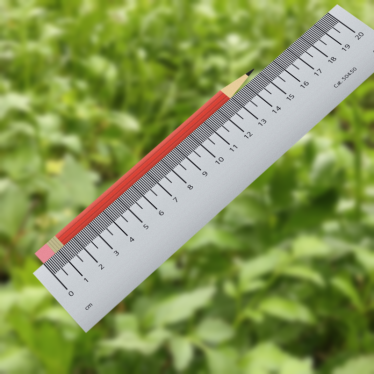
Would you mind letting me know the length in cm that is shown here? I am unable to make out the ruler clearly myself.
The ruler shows 15 cm
